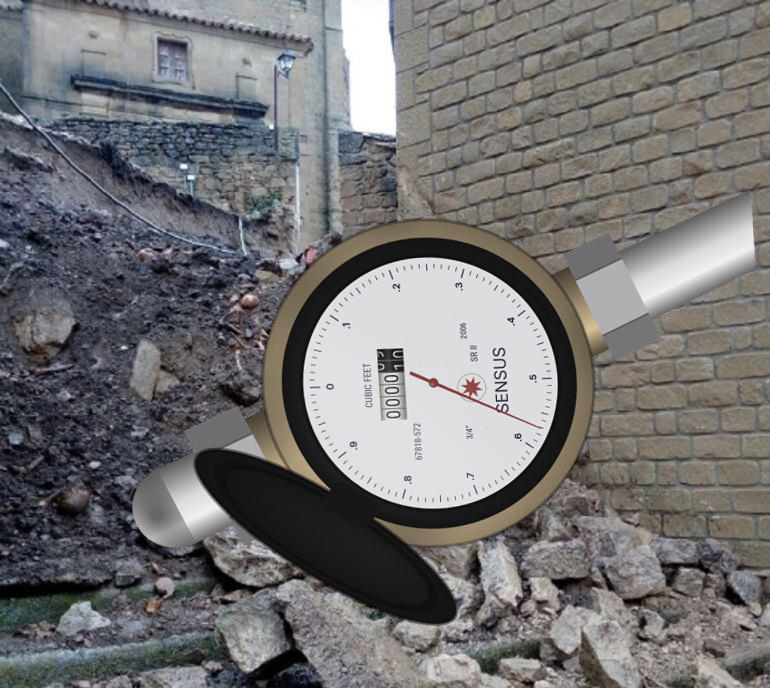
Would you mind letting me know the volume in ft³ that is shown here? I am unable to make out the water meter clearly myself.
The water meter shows 9.57 ft³
